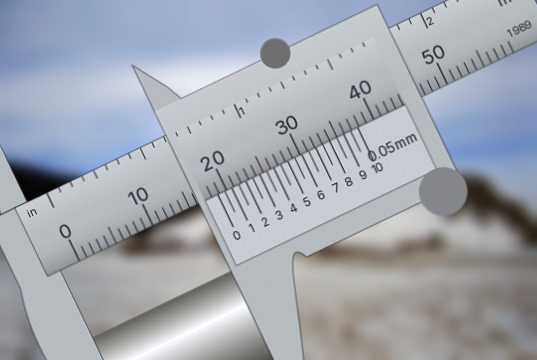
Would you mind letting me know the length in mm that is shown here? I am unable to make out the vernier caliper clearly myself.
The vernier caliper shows 18.8 mm
